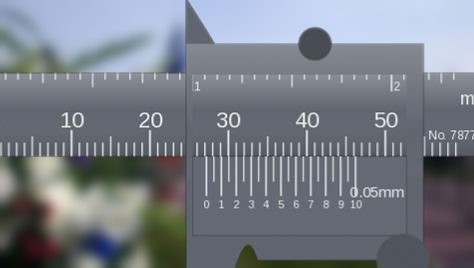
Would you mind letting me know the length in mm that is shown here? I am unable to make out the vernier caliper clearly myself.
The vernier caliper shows 27.2 mm
